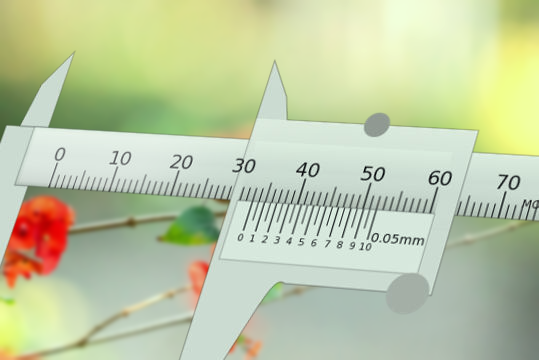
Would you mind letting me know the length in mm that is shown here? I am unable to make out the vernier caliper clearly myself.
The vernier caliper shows 33.0 mm
